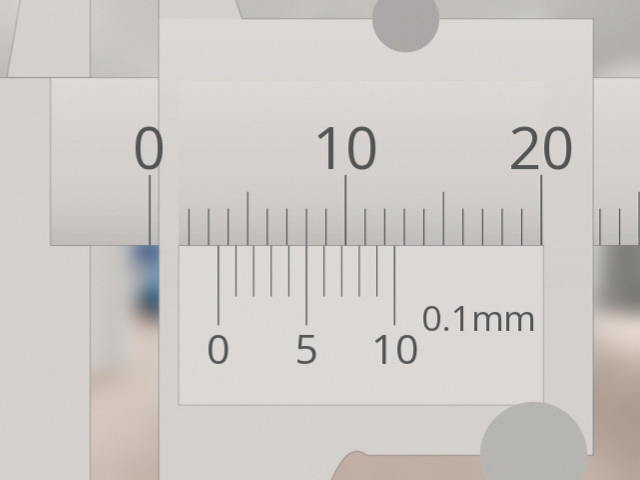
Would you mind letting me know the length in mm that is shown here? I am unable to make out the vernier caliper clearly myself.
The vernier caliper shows 3.5 mm
